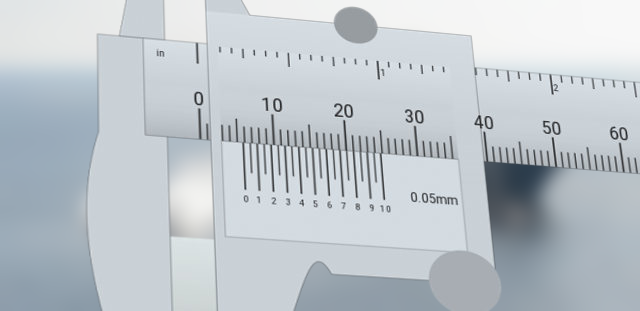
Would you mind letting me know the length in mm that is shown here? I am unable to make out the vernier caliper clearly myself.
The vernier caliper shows 5.8 mm
